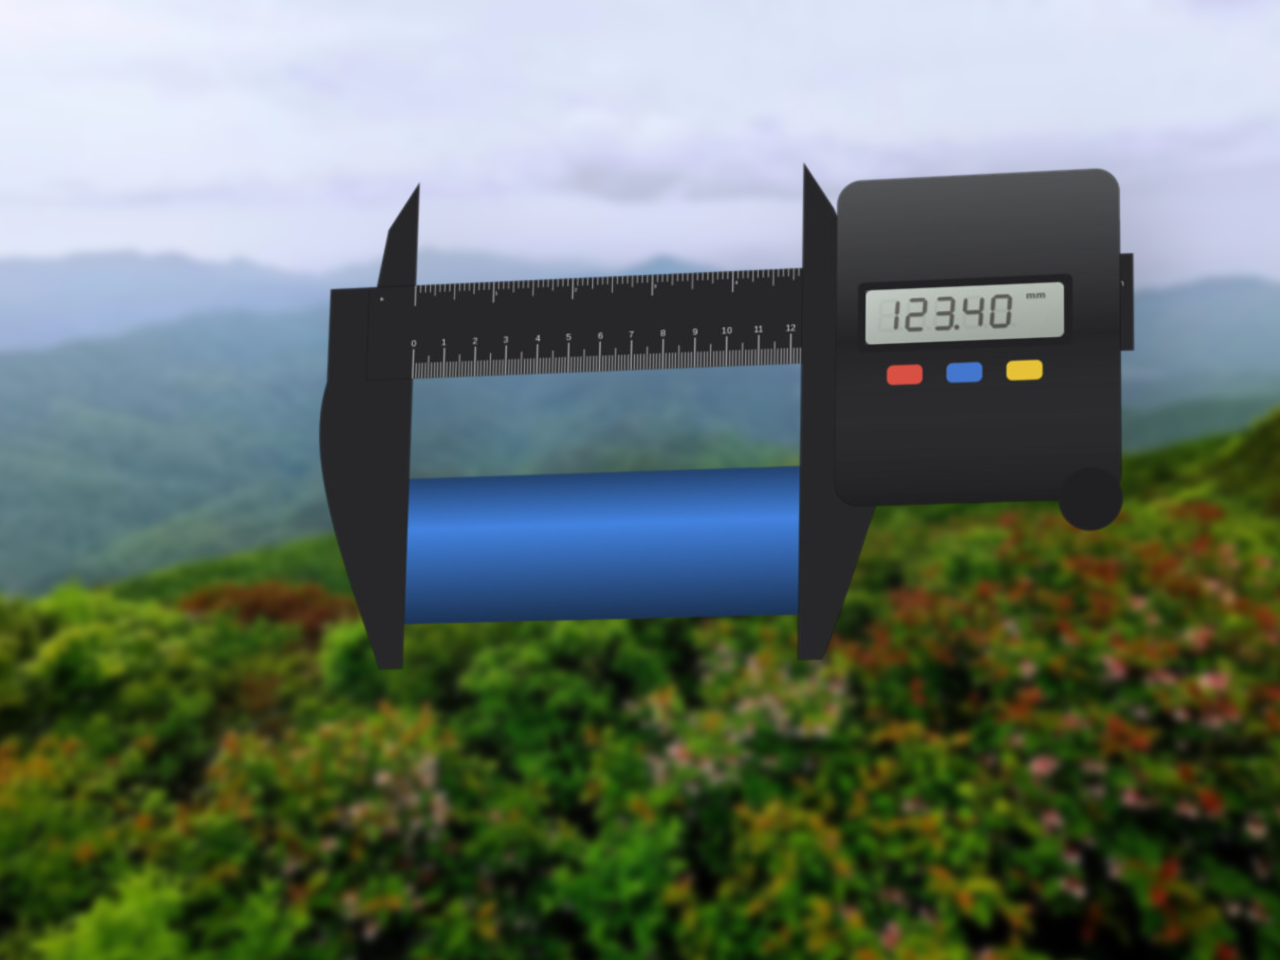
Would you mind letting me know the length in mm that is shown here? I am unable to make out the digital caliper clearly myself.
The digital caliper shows 123.40 mm
